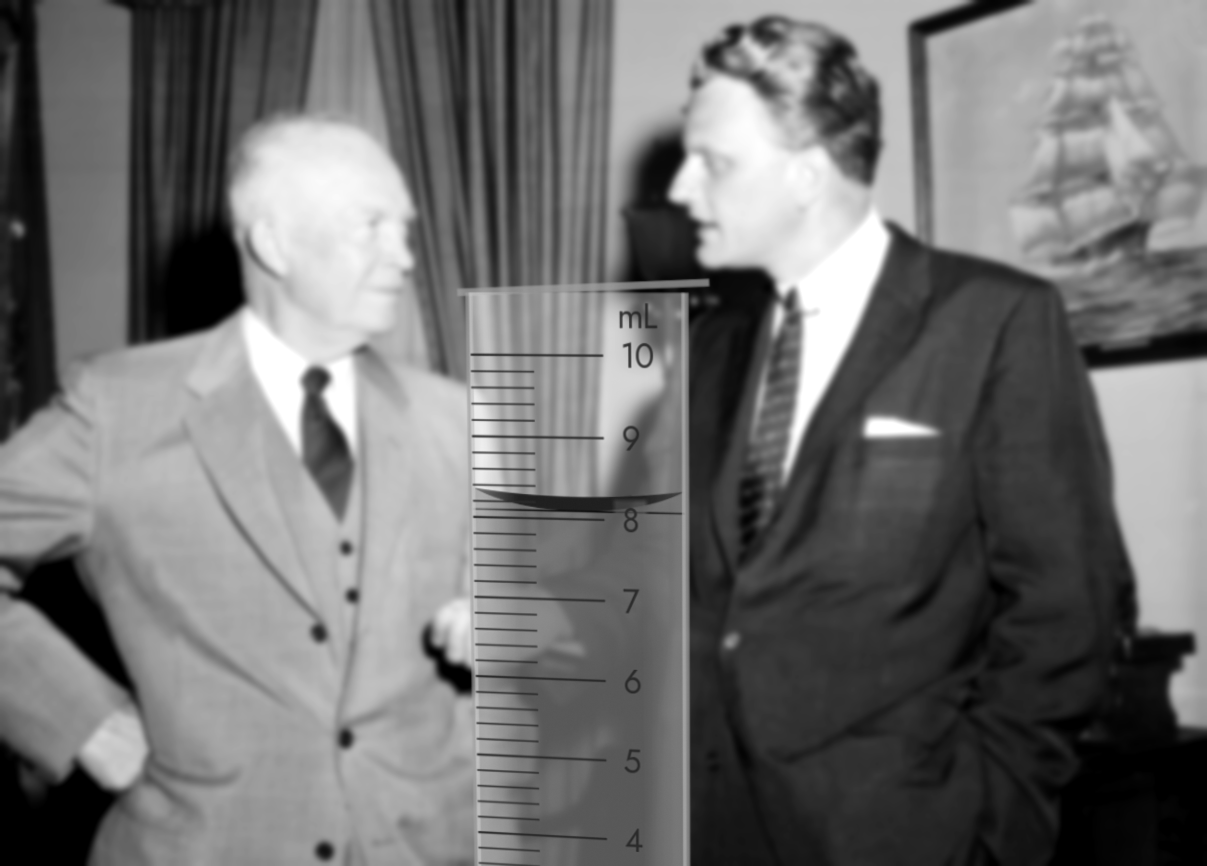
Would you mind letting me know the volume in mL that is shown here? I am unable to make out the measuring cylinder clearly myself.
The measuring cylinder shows 8.1 mL
